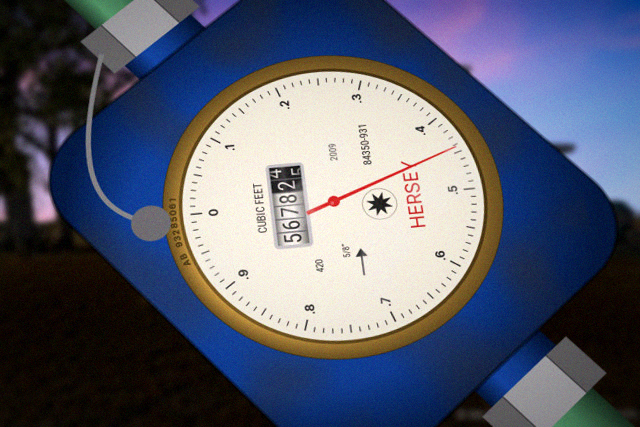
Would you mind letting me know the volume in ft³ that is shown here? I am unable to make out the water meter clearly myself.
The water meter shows 567824.44 ft³
